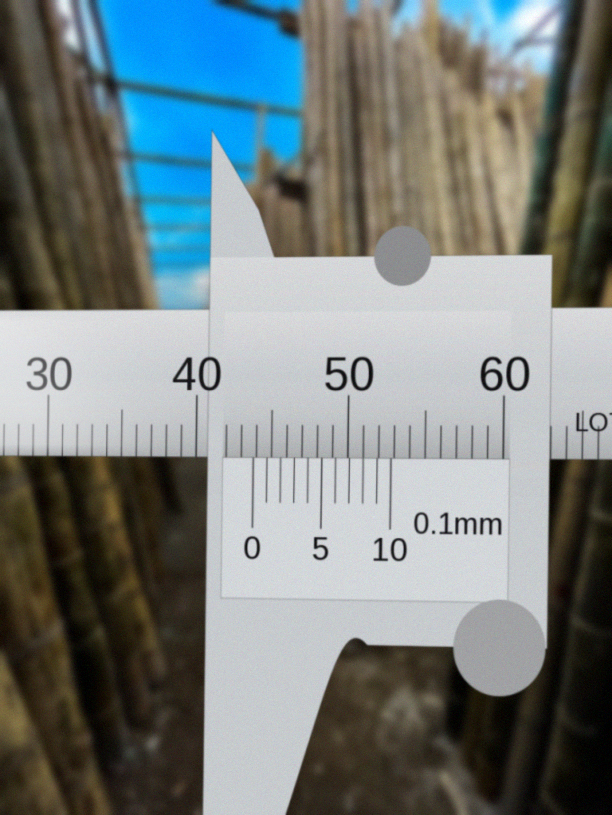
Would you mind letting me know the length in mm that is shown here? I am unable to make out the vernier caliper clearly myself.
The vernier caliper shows 43.8 mm
